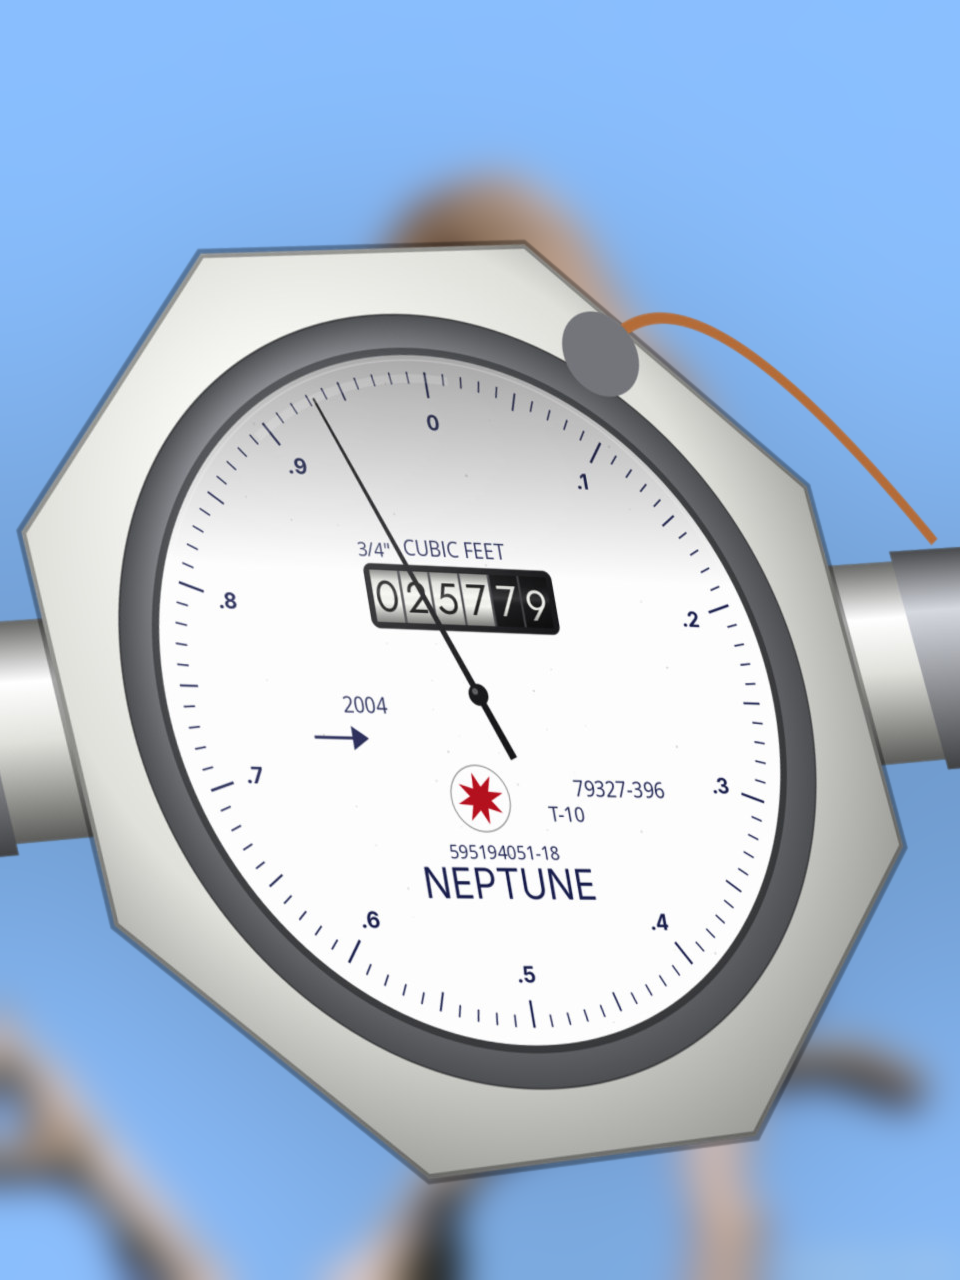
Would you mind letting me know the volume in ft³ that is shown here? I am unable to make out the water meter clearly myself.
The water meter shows 25778.93 ft³
